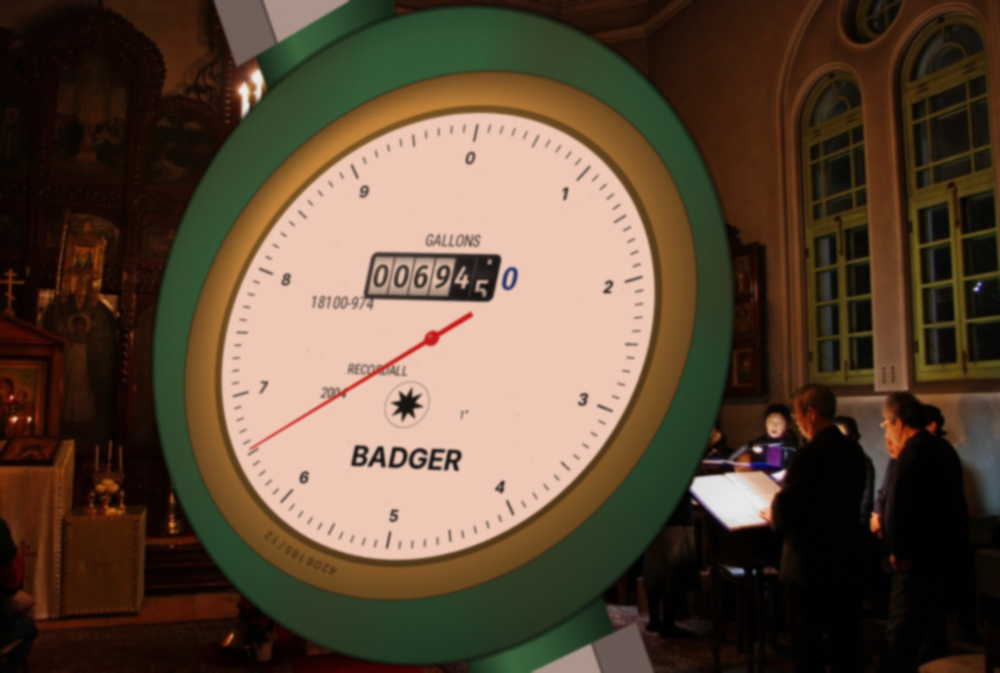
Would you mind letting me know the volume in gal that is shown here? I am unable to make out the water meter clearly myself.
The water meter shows 69446.5 gal
